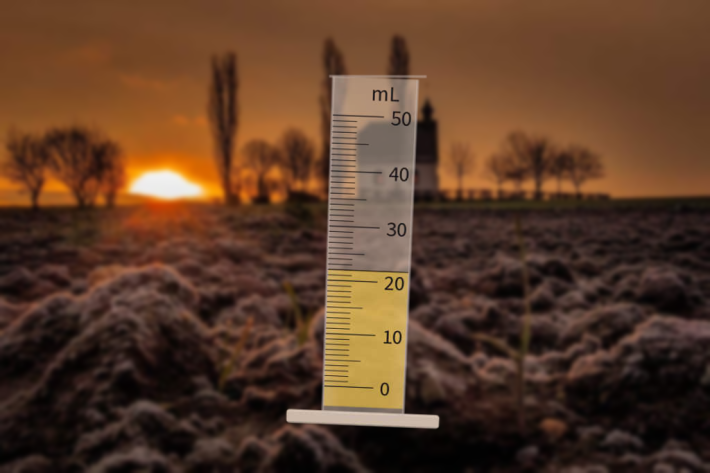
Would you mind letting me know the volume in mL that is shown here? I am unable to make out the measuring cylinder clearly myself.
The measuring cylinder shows 22 mL
